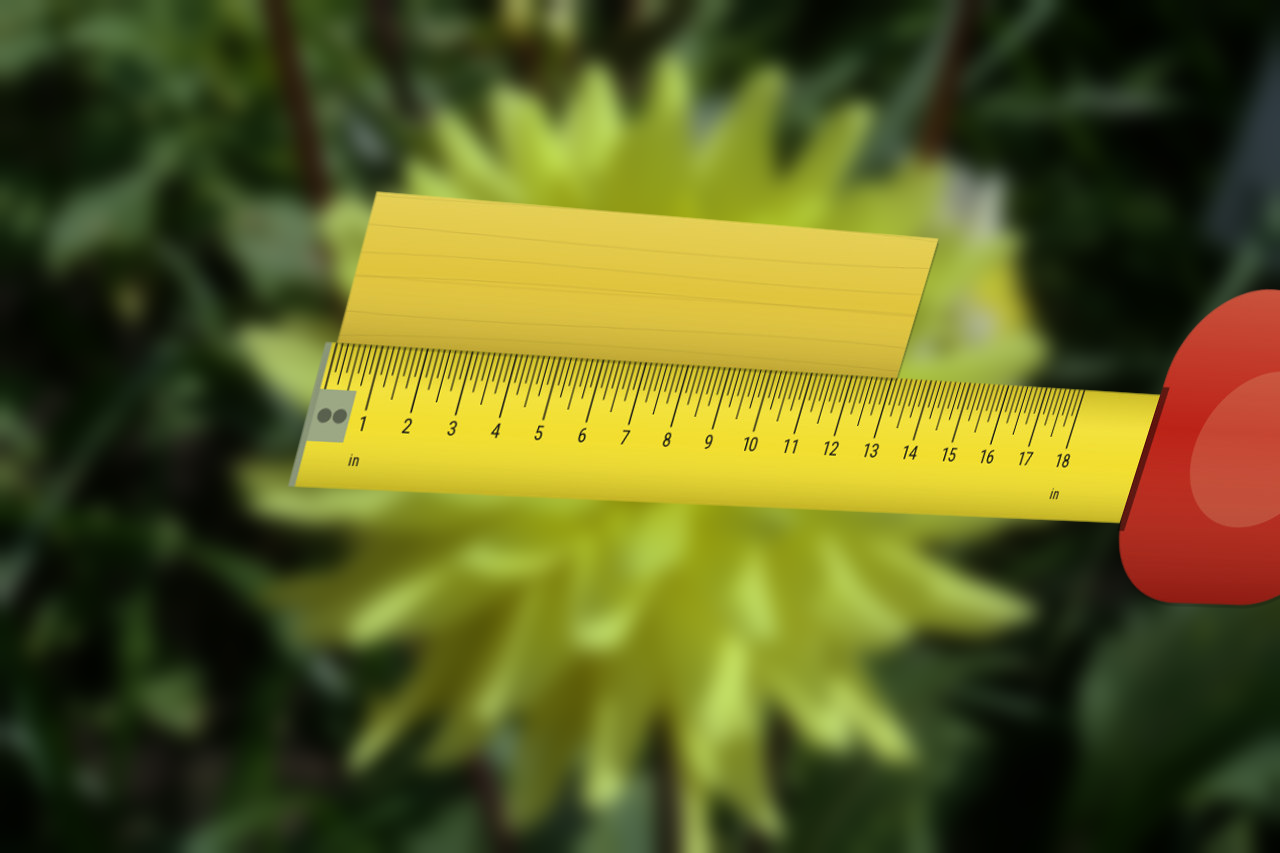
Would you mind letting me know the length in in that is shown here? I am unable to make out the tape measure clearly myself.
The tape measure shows 13.125 in
